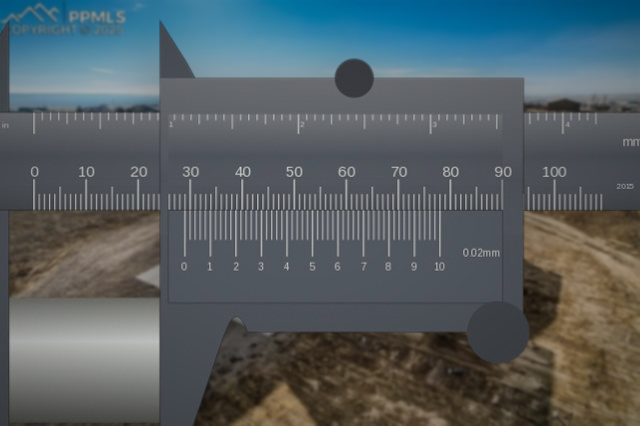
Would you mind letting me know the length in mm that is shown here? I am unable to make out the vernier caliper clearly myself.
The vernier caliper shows 29.0 mm
